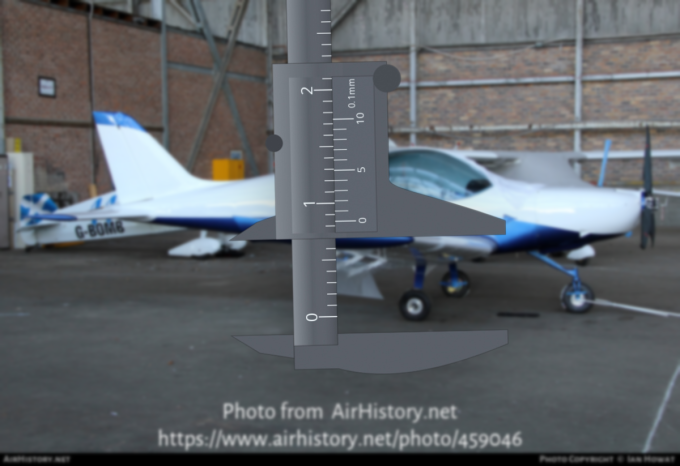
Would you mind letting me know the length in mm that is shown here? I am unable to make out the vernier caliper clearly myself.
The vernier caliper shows 8.4 mm
